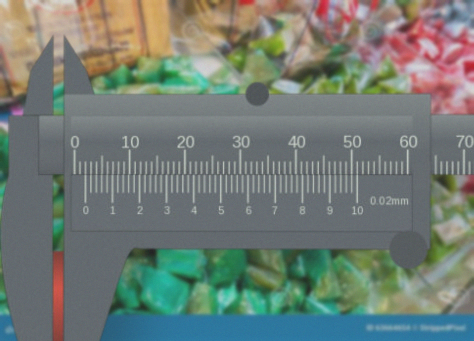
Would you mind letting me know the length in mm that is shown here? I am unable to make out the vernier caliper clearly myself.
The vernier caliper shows 2.0 mm
